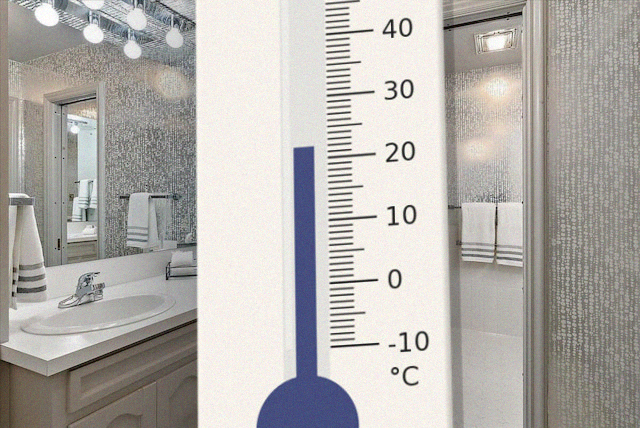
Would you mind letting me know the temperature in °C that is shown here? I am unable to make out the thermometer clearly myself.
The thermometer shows 22 °C
